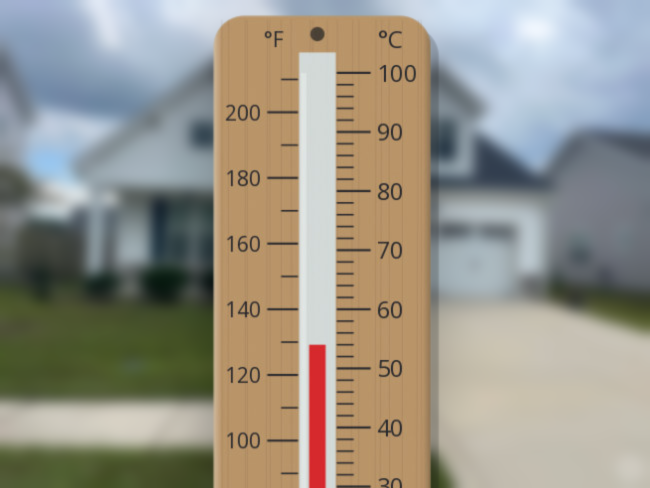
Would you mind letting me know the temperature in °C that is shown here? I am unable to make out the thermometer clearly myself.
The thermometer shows 54 °C
